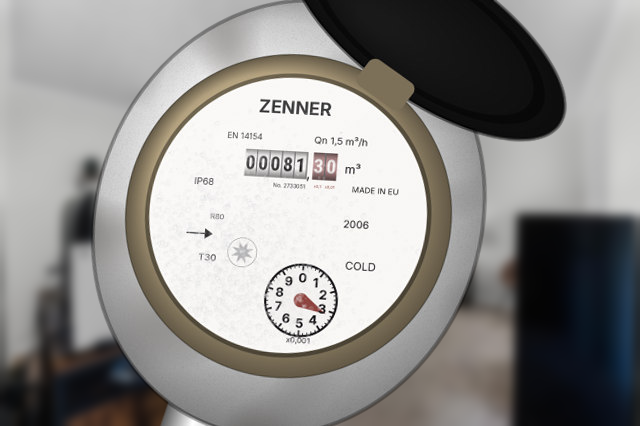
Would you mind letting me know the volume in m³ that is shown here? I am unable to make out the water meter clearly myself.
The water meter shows 81.303 m³
